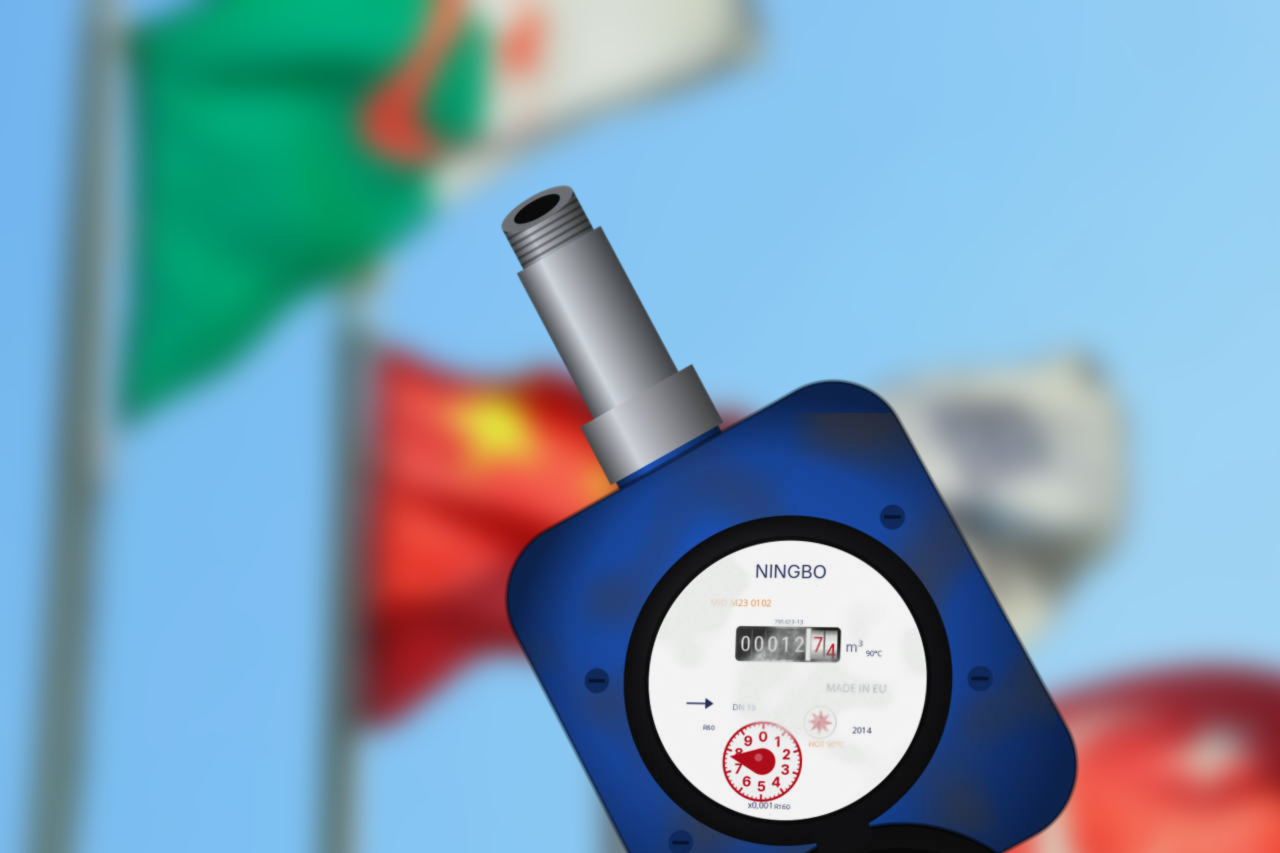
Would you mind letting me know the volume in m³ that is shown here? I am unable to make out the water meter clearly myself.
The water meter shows 12.737 m³
